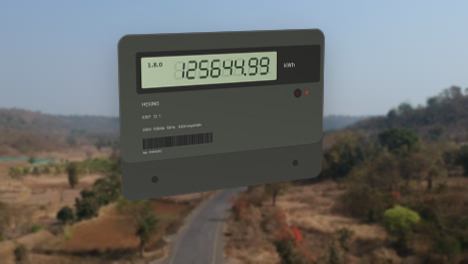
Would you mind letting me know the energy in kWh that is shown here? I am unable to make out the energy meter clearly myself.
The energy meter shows 125644.99 kWh
